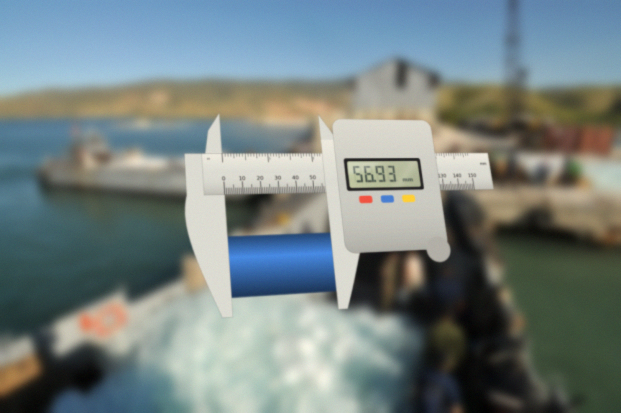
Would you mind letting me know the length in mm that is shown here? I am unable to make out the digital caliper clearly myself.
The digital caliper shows 56.93 mm
